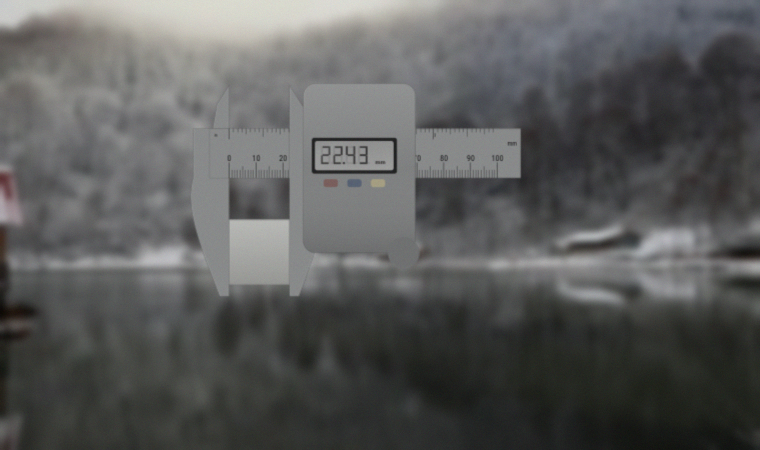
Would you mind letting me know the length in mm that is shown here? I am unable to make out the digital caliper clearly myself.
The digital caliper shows 22.43 mm
